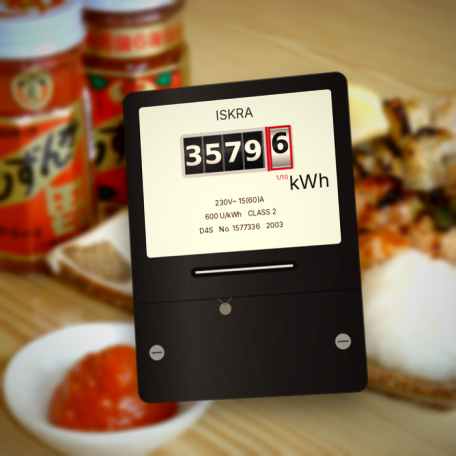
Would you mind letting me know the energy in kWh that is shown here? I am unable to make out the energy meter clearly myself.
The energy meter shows 3579.6 kWh
